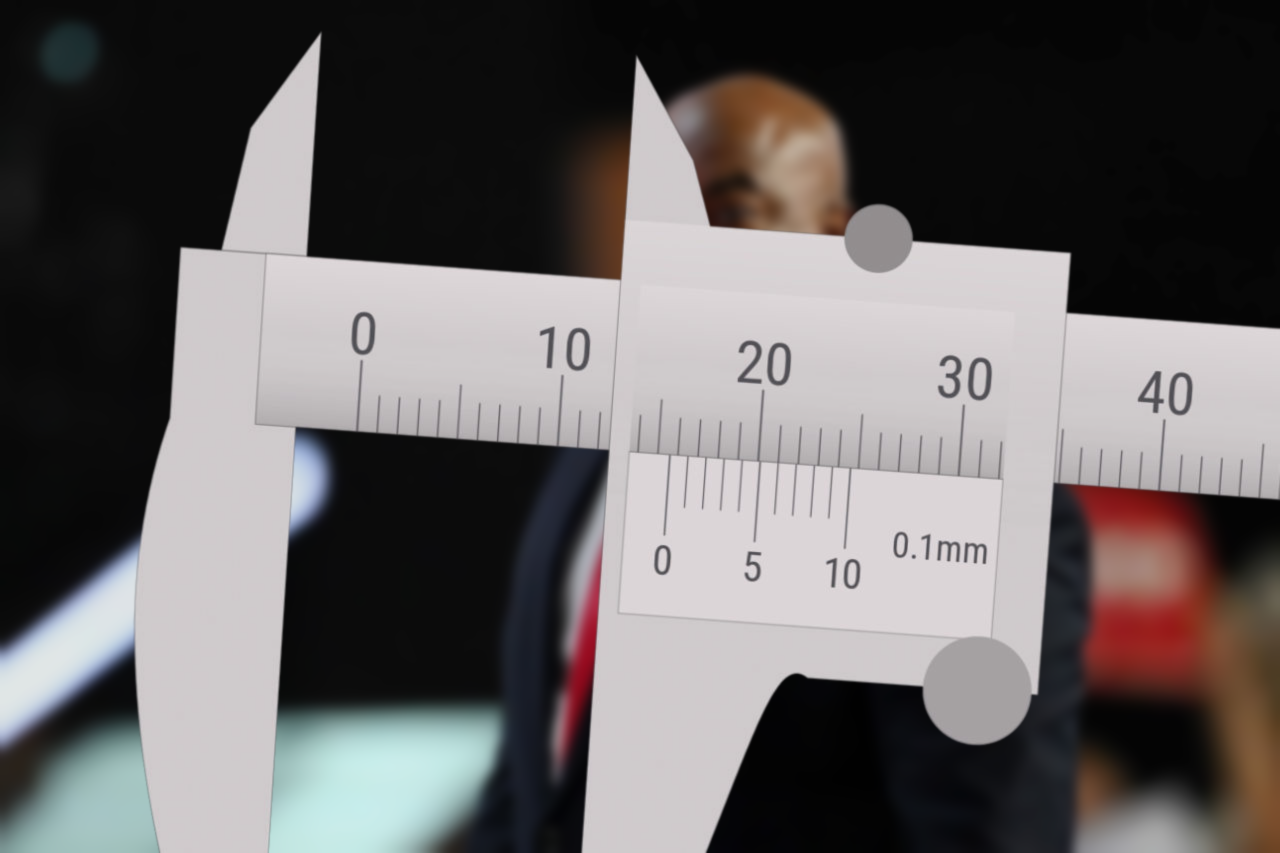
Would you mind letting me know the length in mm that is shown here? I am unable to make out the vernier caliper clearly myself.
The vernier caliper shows 15.6 mm
